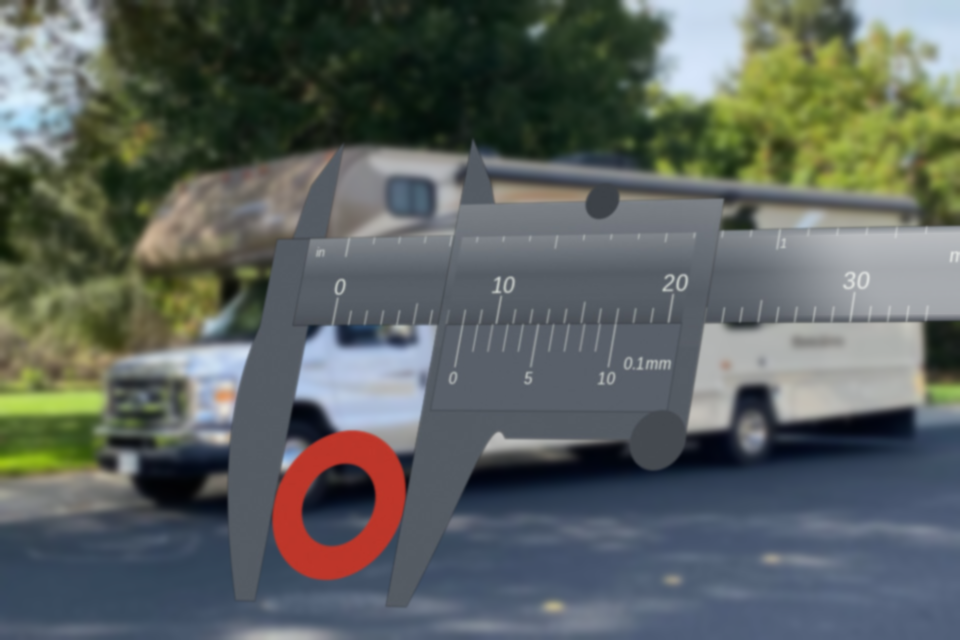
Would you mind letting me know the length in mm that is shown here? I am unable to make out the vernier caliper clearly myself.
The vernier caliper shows 8.0 mm
